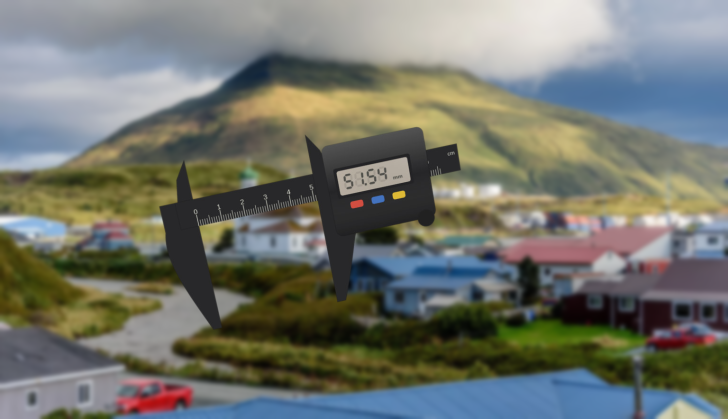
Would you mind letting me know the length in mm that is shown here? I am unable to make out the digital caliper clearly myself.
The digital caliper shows 51.54 mm
